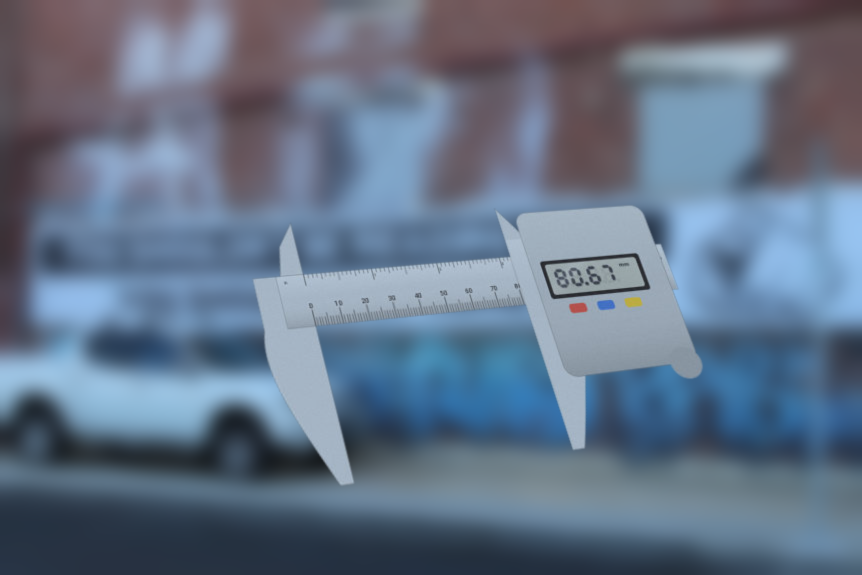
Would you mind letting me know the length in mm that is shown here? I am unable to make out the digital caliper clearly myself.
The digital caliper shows 80.67 mm
